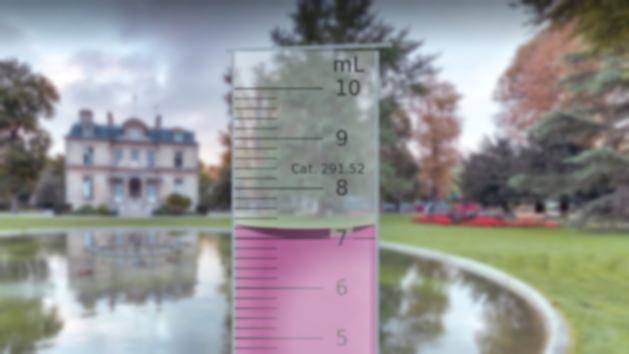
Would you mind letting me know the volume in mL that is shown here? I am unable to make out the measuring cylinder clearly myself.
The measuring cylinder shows 7 mL
